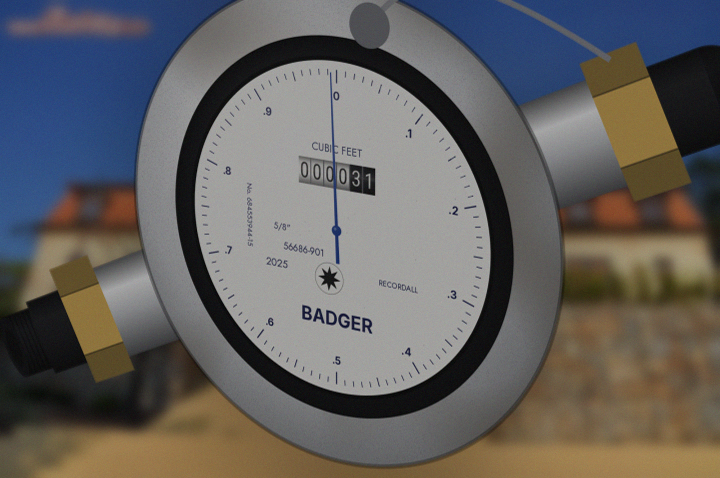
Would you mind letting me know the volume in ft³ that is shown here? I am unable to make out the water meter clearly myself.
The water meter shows 30.99 ft³
